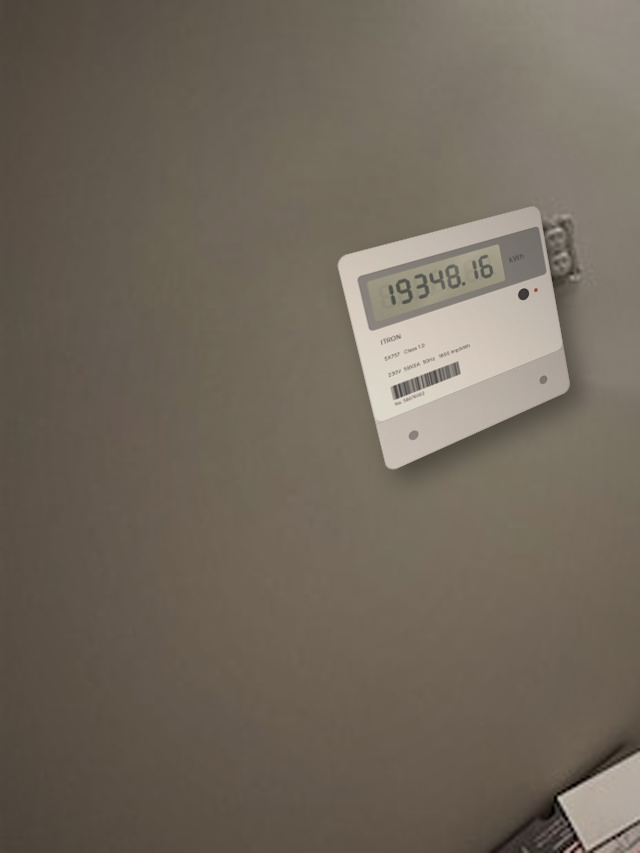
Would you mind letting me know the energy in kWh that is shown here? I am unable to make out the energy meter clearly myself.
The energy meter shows 19348.16 kWh
